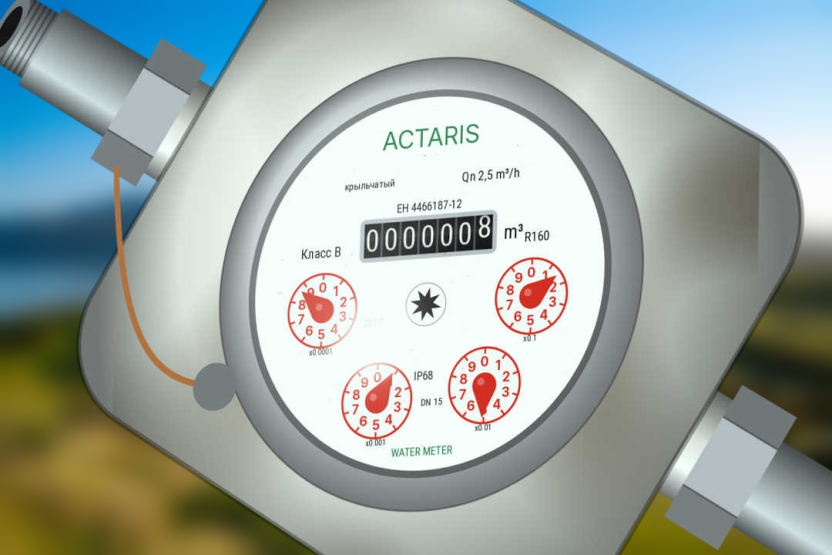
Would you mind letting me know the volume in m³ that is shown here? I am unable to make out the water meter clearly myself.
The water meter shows 8.1508 m³
